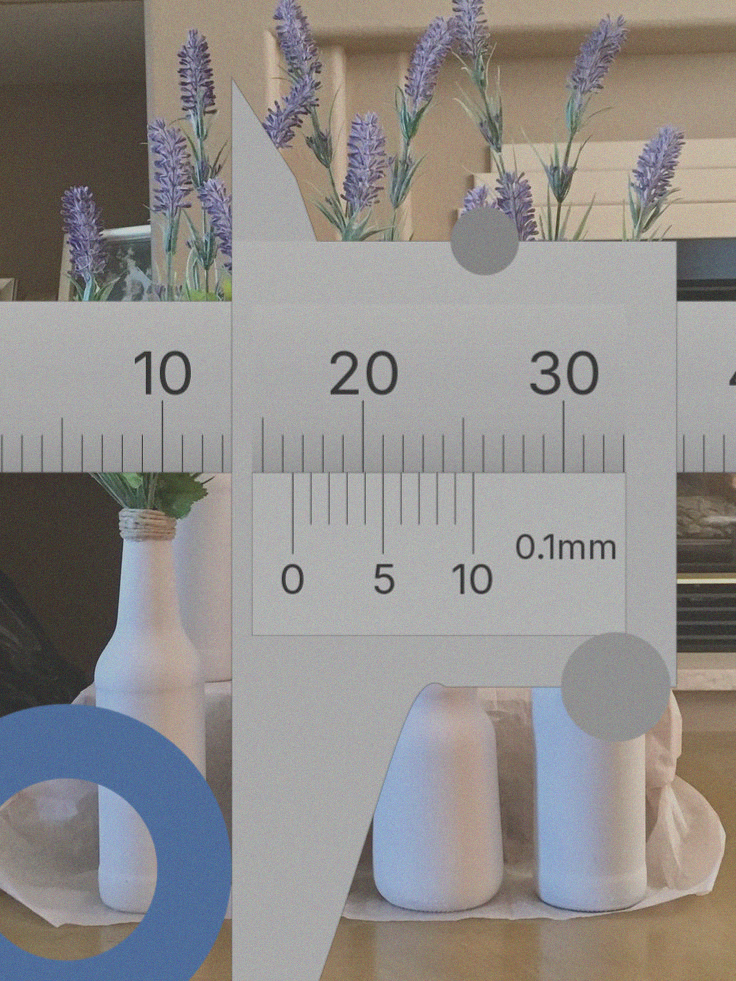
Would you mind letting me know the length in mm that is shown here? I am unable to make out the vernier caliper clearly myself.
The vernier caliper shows 16.5 mm
